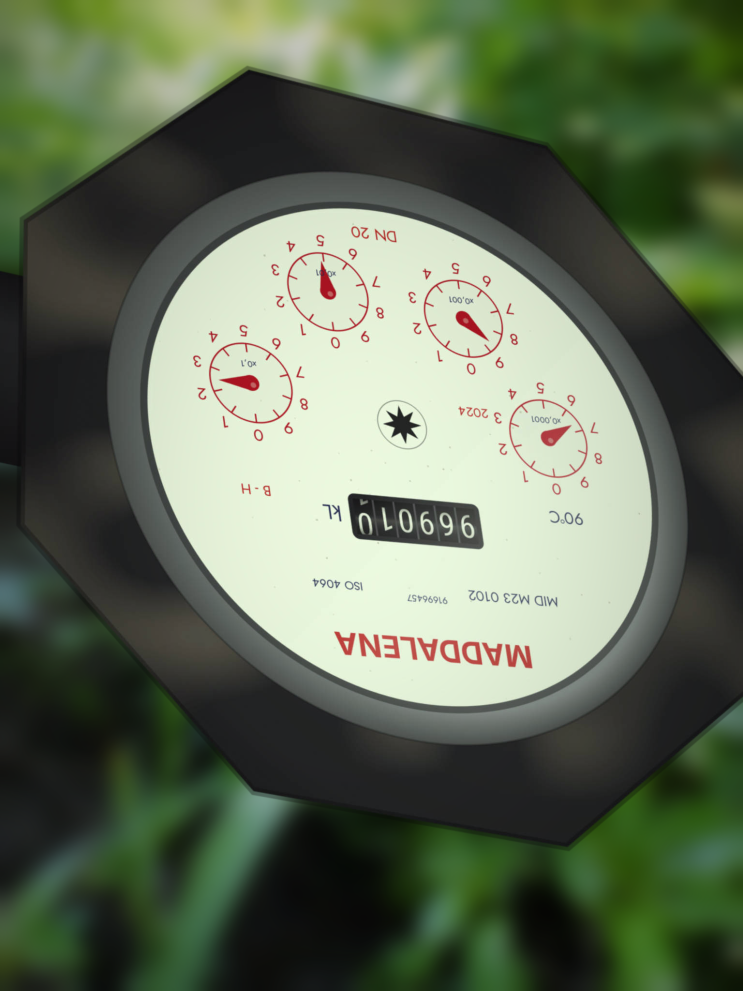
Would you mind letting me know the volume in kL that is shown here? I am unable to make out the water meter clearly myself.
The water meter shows 969010.2486 kL
